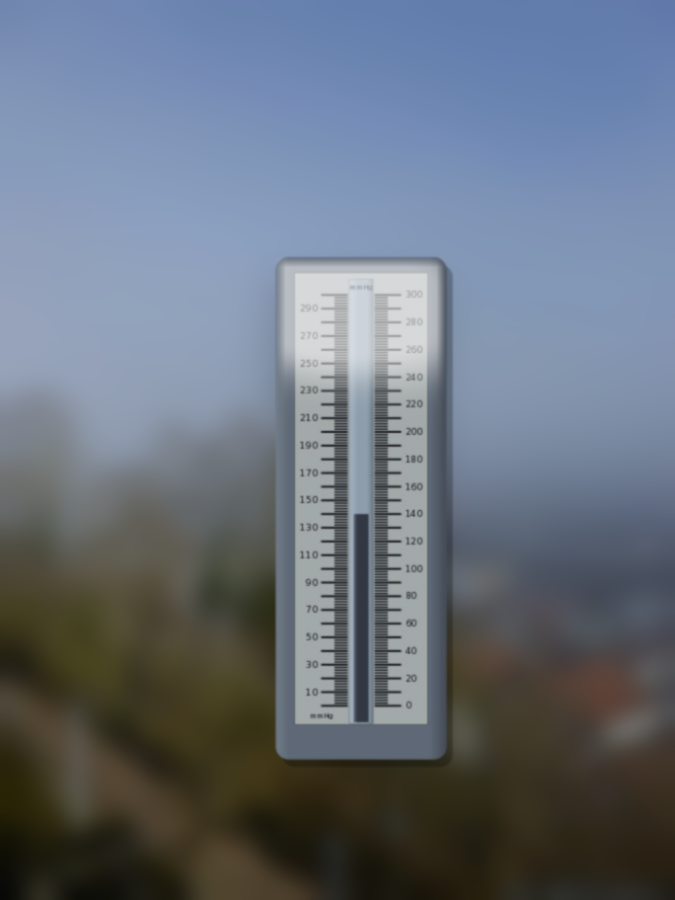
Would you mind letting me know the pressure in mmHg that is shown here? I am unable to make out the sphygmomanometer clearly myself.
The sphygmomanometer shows 140 mmHg
